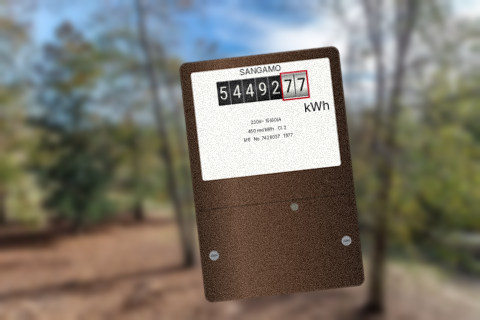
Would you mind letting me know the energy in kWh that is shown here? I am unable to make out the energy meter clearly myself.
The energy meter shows 54492.77 kWh
